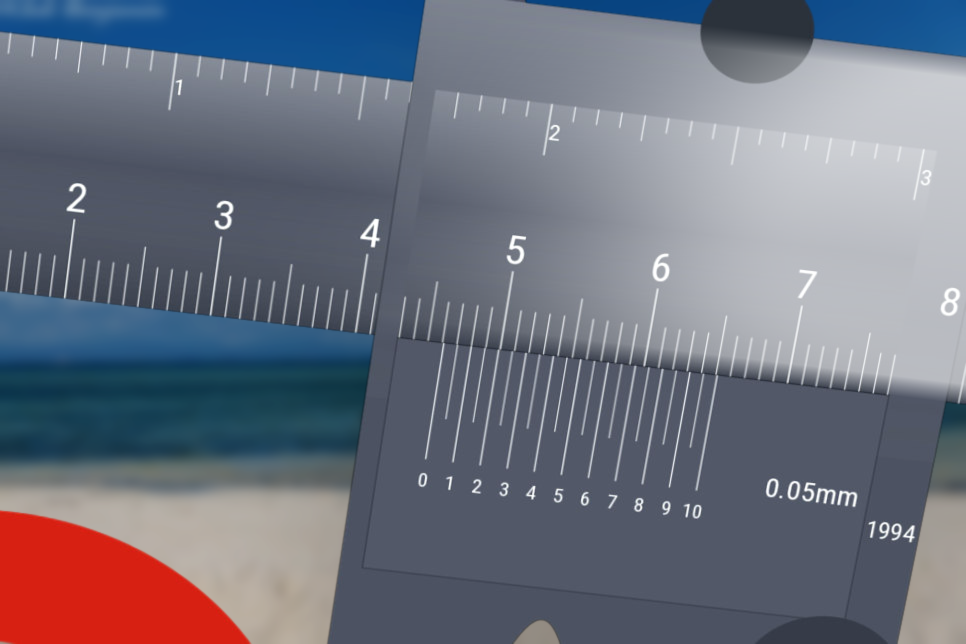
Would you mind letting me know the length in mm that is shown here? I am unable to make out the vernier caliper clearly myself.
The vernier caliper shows 46.1 mm
